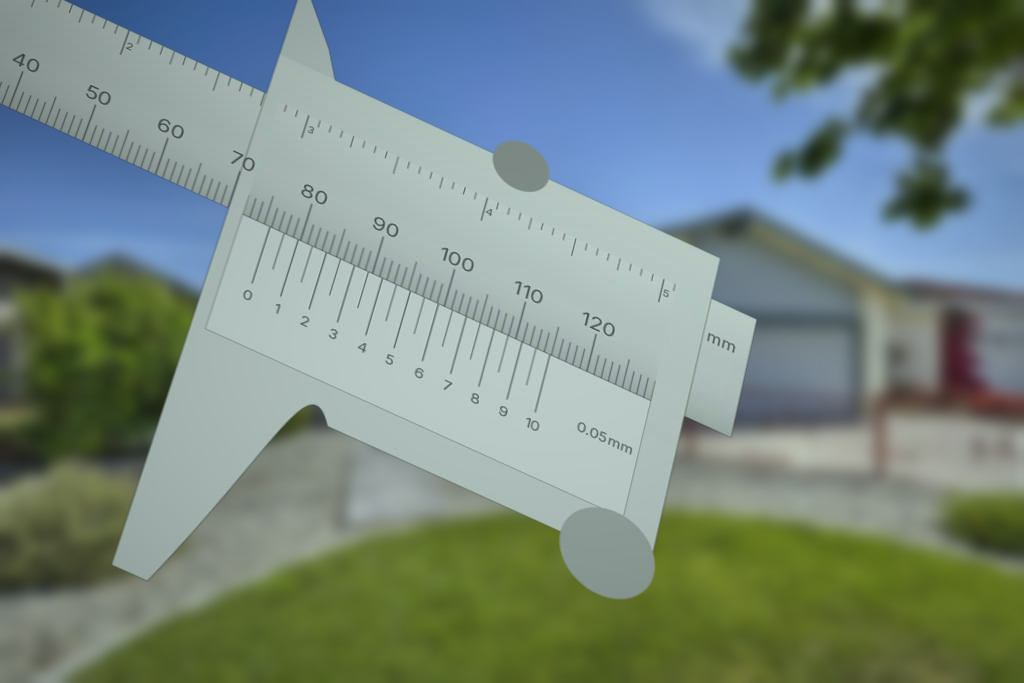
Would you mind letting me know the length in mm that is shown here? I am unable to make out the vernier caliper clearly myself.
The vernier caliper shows 75.8 mm
